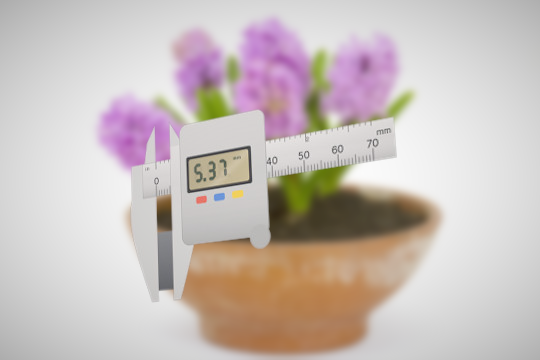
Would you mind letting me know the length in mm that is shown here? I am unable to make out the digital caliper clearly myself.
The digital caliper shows 5.37 mm
